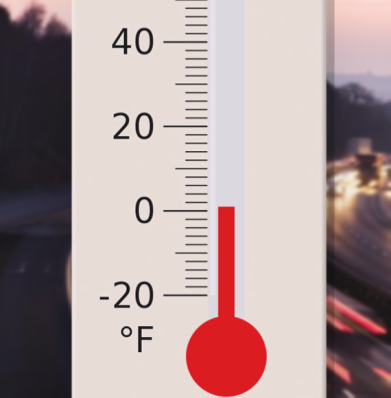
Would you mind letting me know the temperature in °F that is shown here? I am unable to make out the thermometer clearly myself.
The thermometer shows 1 °F
